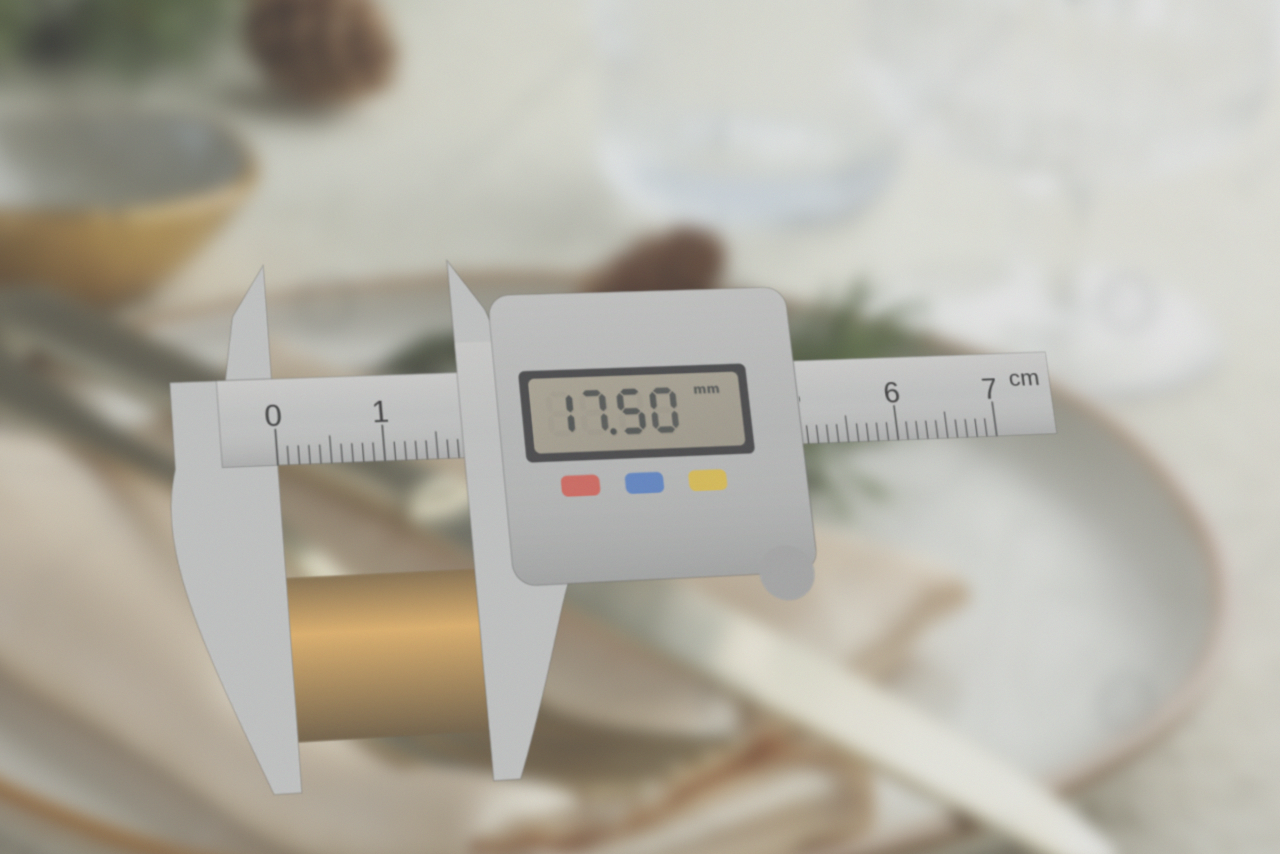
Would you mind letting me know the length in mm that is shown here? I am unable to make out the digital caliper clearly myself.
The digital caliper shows 17.50 mm
